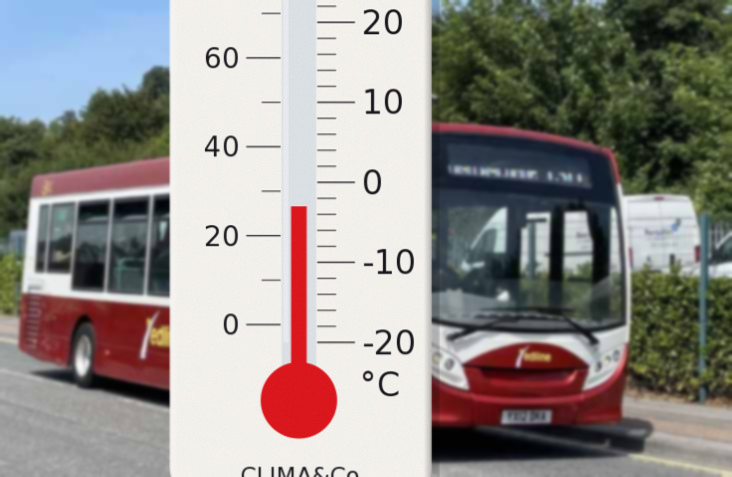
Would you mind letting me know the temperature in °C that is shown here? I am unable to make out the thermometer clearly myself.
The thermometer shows -3 °C
